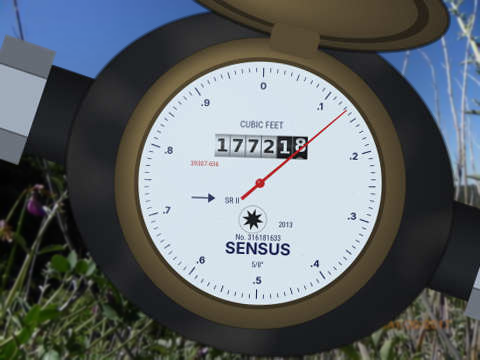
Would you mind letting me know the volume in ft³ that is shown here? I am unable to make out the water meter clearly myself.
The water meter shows 177218.13 ft³
